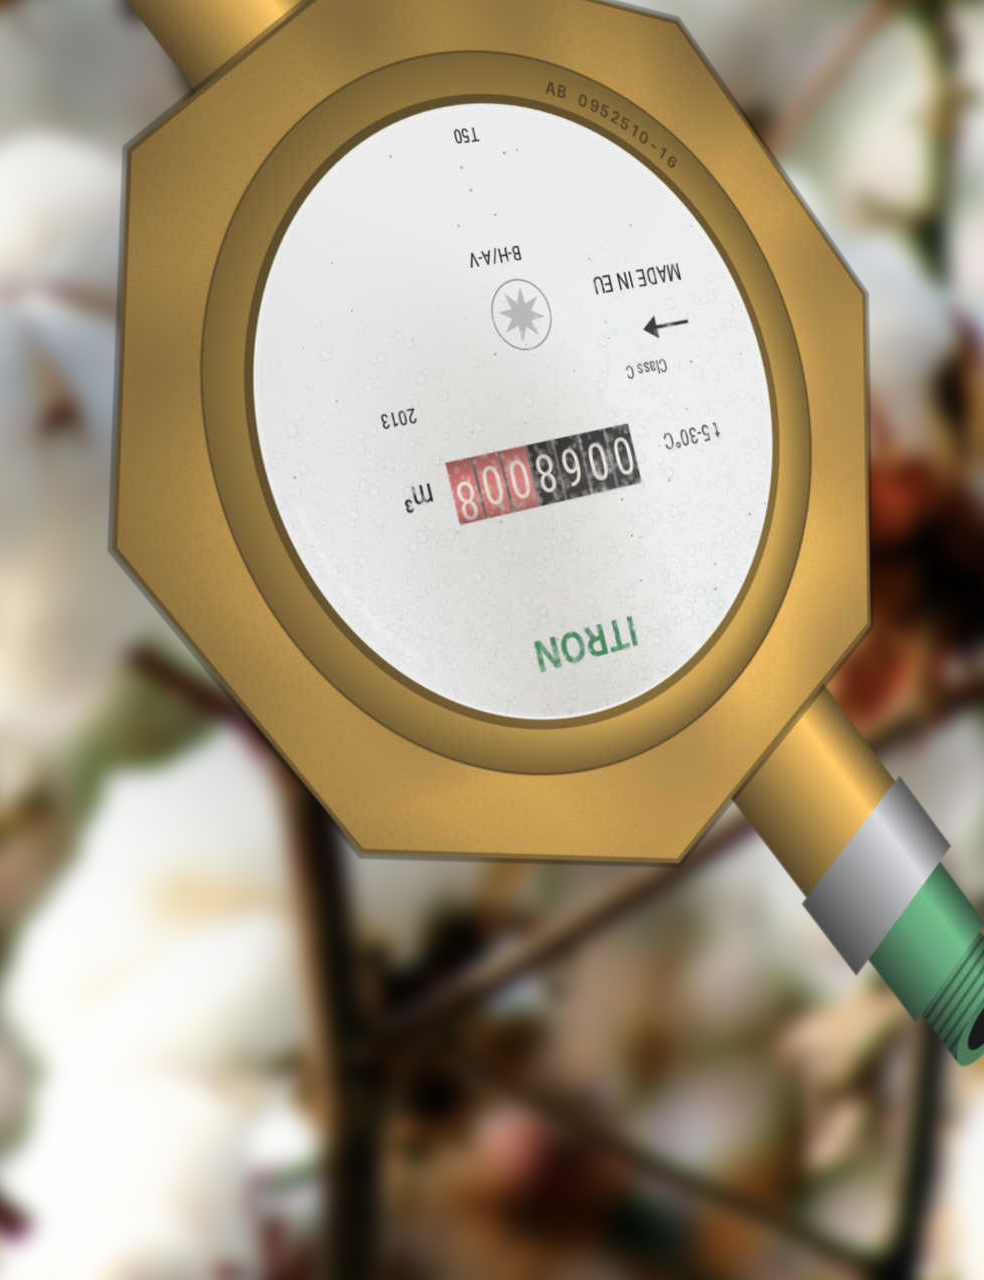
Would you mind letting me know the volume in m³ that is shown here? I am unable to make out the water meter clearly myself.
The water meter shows 68.008 m³
